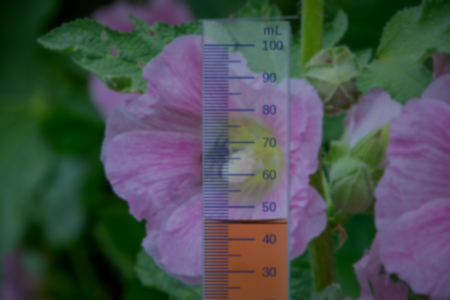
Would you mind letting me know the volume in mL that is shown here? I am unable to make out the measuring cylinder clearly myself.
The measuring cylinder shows 45 mL
